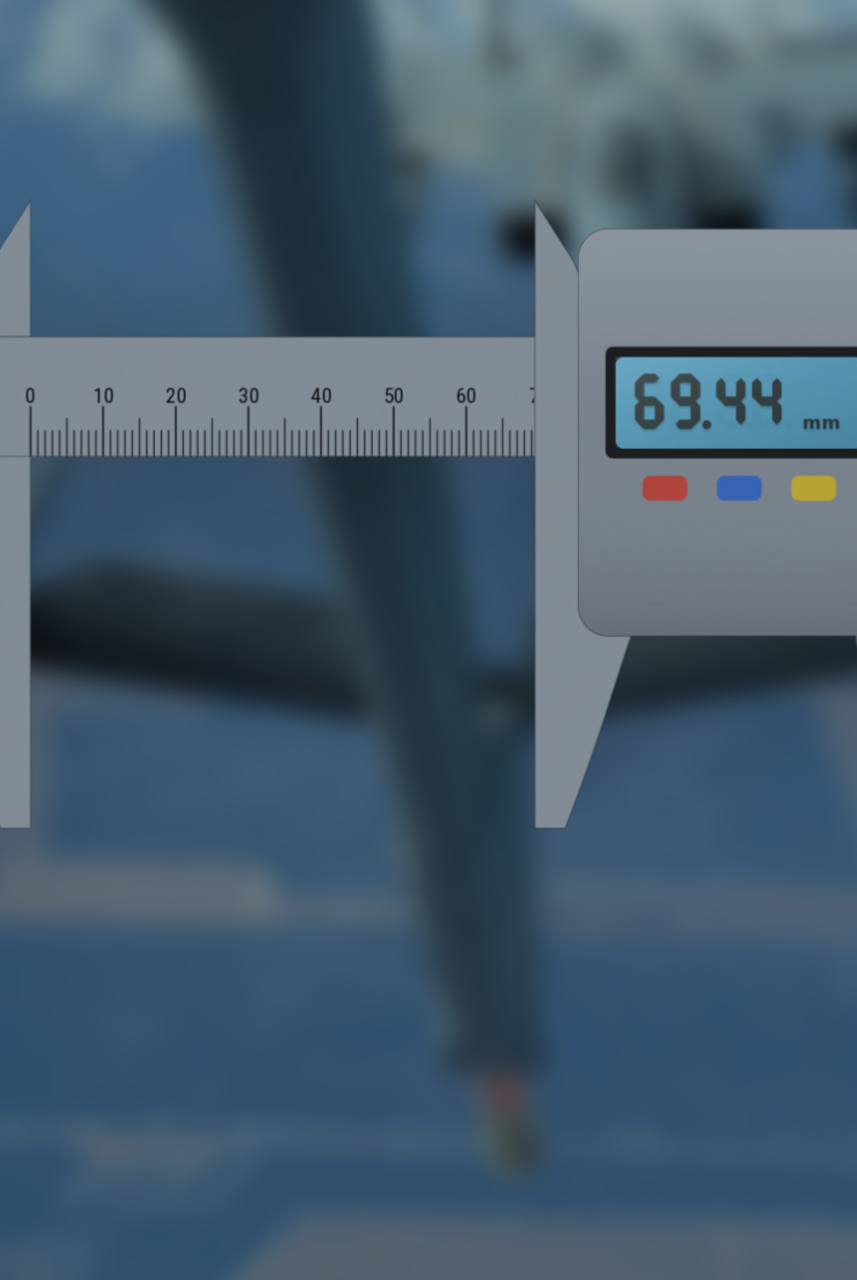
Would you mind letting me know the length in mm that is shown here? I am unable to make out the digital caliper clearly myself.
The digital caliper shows 69.44 mm
